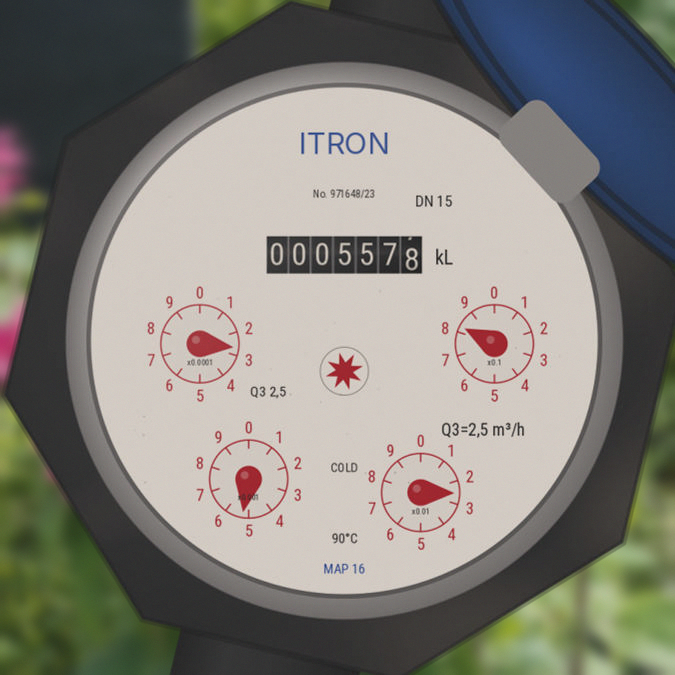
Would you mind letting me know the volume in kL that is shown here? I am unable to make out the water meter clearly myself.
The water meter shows 5577.8252 kL
